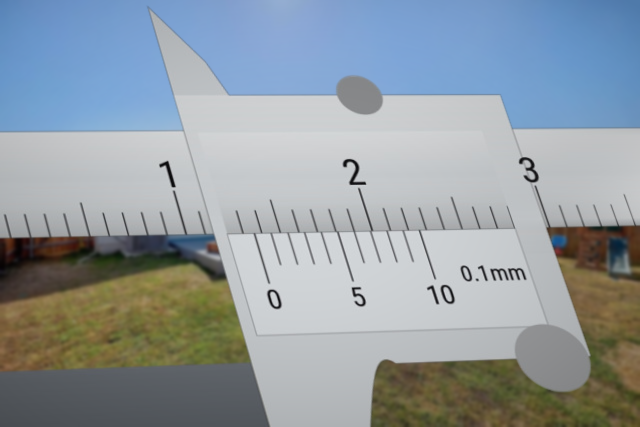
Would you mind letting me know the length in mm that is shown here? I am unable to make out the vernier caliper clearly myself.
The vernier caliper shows 13.6 mm
